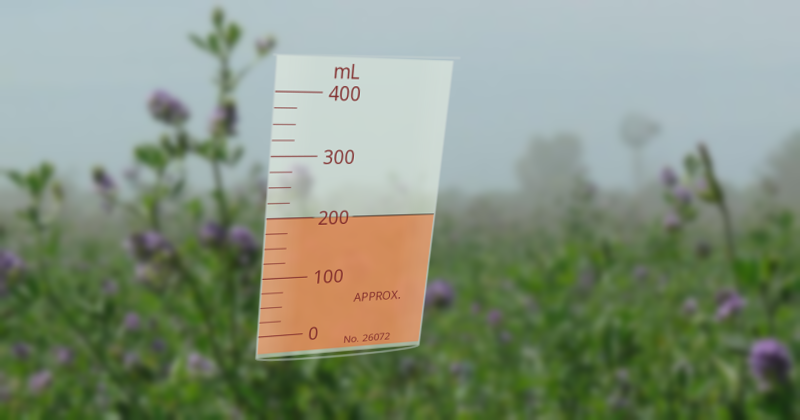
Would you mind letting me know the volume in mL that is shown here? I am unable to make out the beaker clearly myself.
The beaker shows 200 mL
